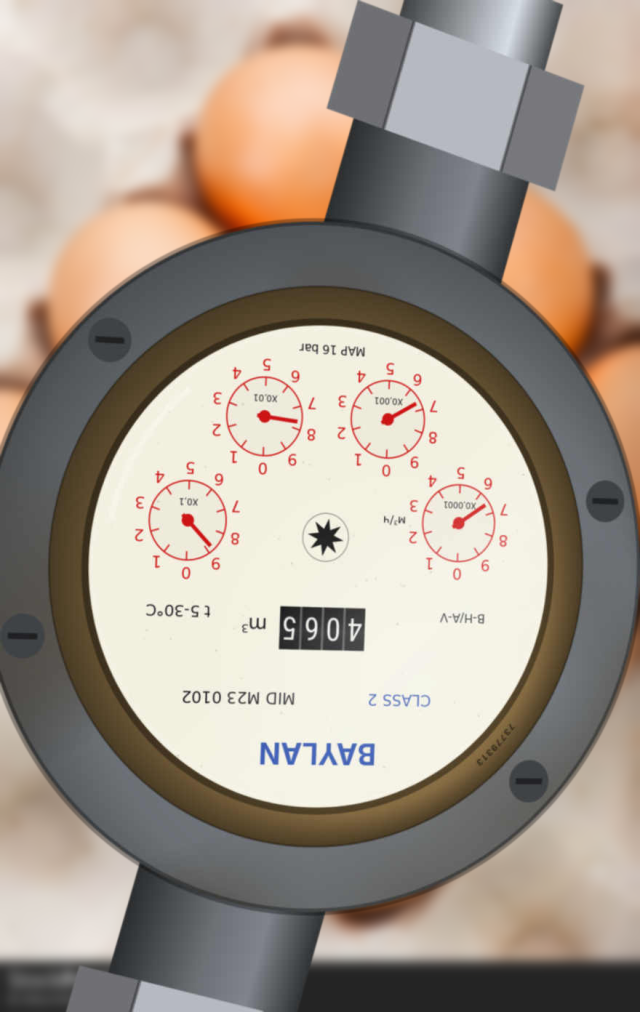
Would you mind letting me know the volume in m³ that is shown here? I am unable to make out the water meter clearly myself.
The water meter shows 4065.8766 m³
